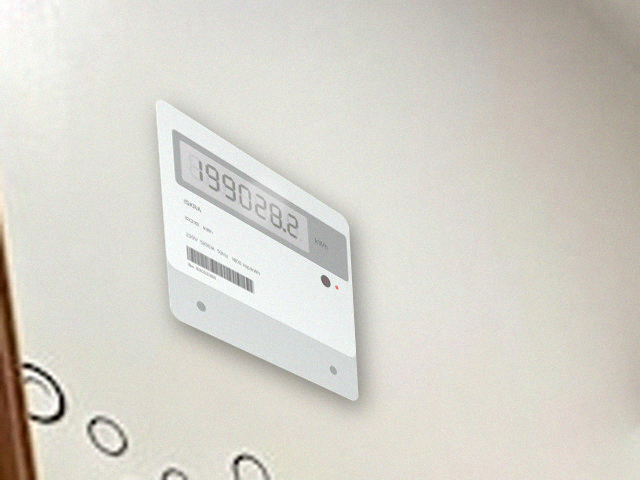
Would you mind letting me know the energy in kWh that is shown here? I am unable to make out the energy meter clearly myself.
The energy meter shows 199028.2 kWh
